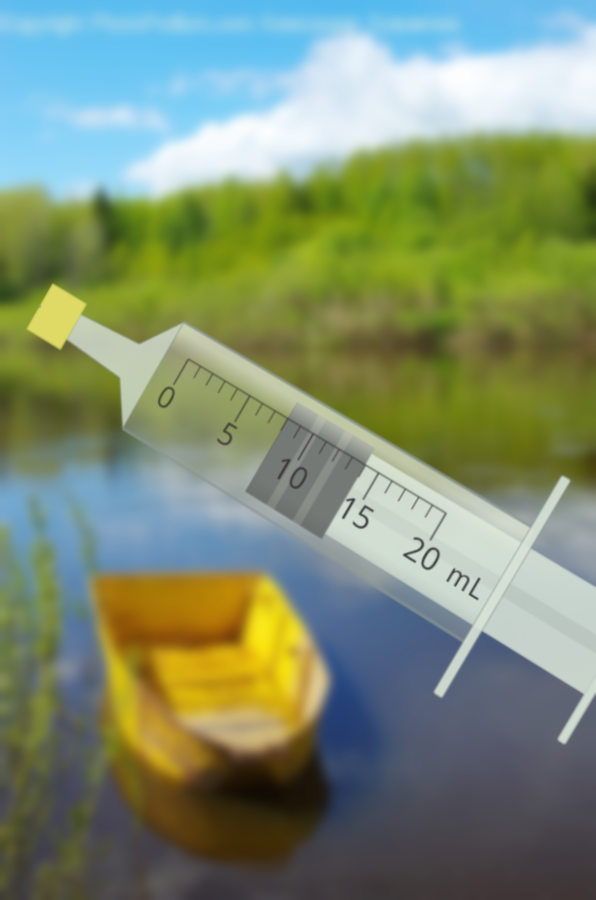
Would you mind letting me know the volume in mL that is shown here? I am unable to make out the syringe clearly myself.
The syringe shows 8 mL
